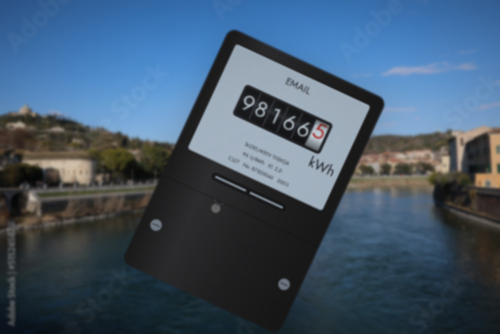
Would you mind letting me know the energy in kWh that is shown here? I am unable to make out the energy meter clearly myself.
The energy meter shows 98166.5 kWh
